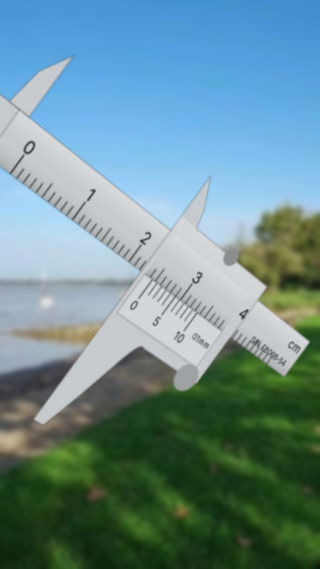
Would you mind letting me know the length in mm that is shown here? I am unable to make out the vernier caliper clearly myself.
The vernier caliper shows 24.5 mm
